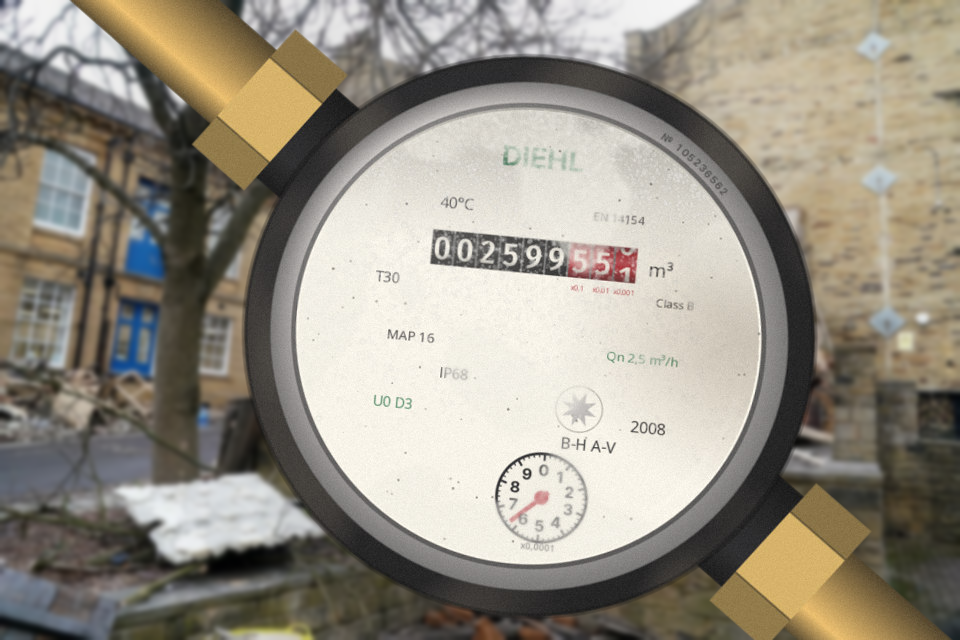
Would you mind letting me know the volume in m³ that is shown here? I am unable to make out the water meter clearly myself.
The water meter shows 2599.5506 m³
